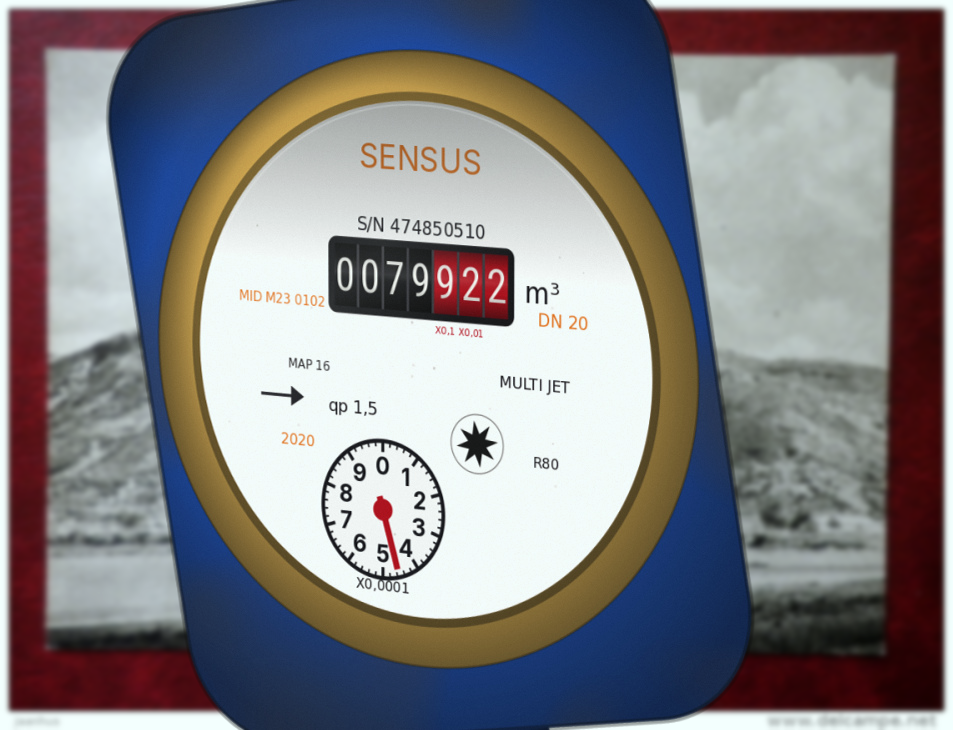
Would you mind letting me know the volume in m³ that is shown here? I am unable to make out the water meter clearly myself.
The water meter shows 79.9224 m³
